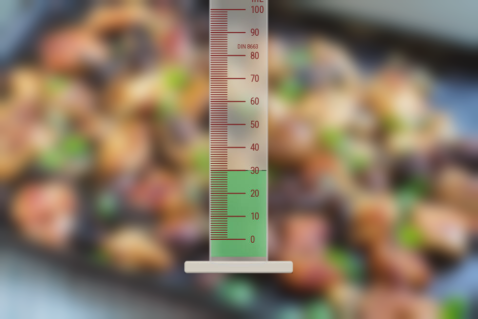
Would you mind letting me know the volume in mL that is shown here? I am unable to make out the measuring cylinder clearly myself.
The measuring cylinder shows 30 mL
